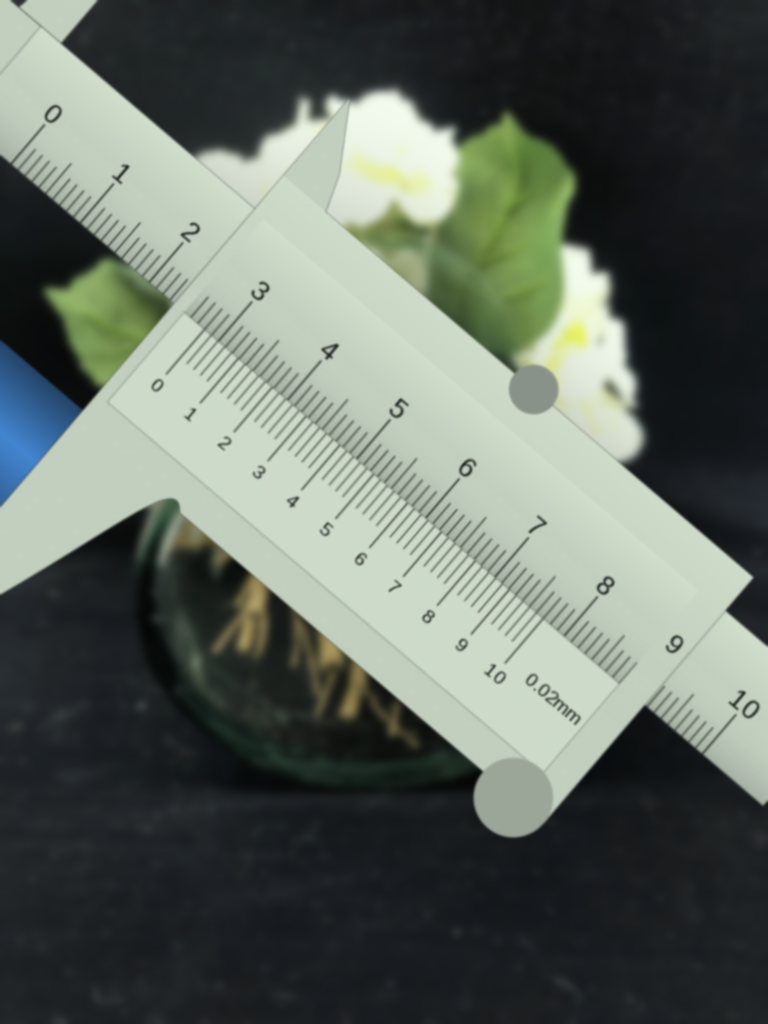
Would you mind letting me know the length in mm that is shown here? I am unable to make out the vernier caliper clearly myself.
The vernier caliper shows 28.0 mm
